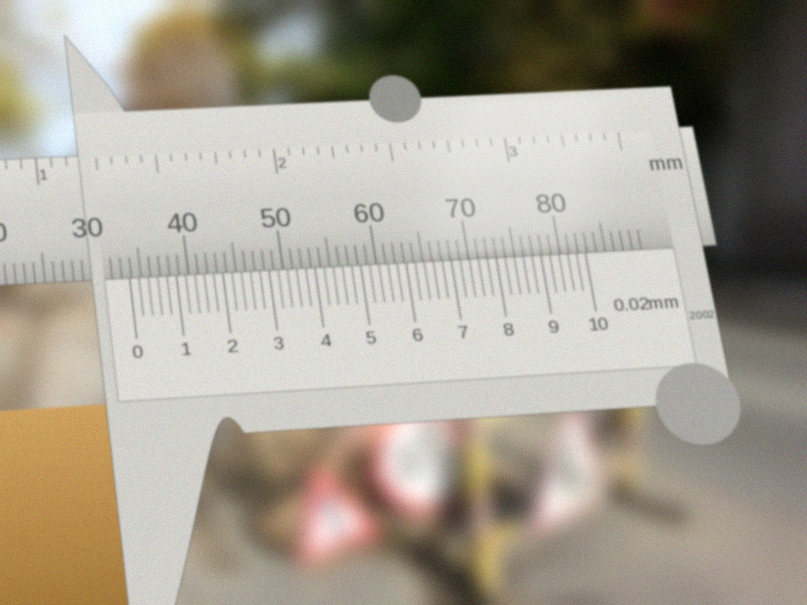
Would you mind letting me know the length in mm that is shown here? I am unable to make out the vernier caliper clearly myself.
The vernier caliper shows 33.8 mm
